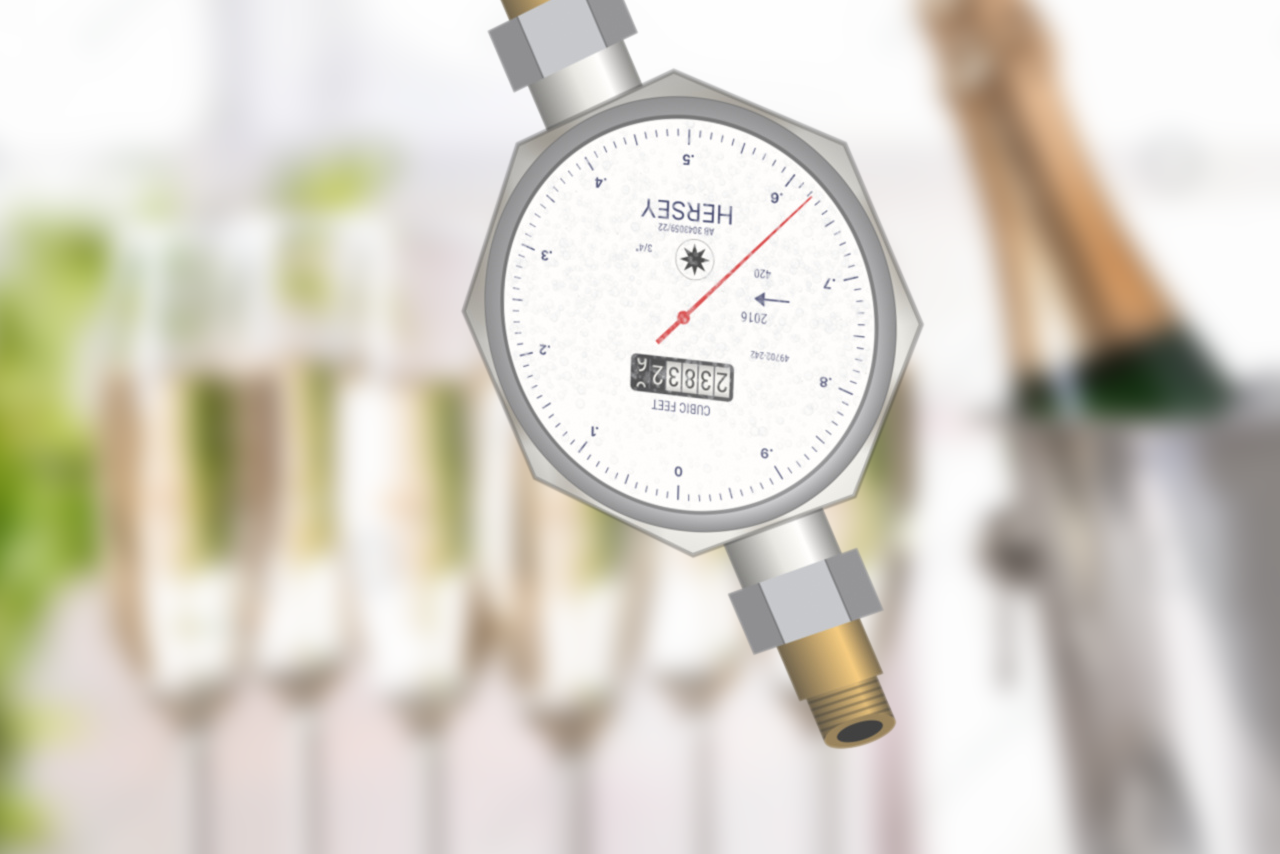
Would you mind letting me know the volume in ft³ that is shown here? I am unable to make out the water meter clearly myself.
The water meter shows 238325.62 ft³
